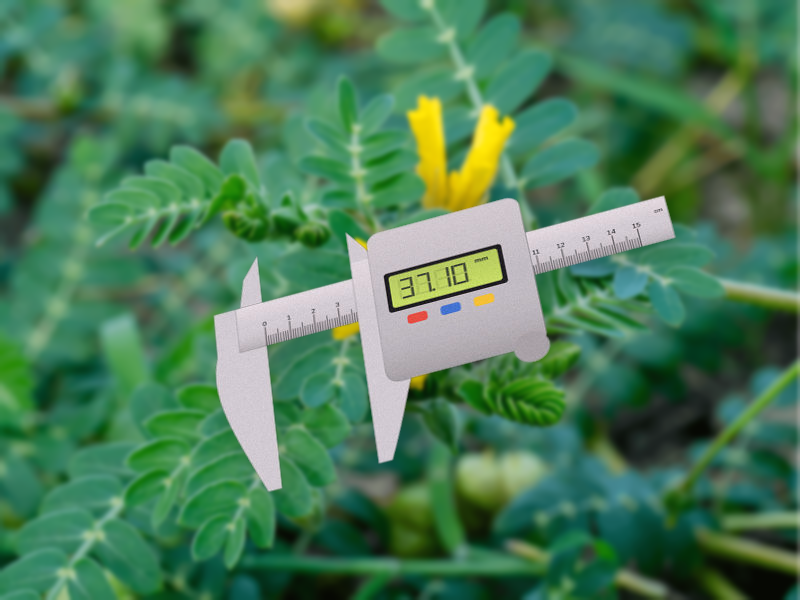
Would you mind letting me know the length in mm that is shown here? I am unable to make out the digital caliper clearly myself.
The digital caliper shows 37.10 mm
